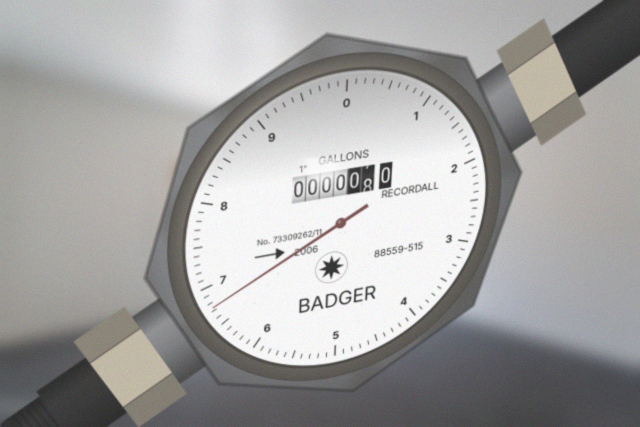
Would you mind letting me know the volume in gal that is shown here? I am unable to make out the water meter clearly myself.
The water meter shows 76.7 gal
